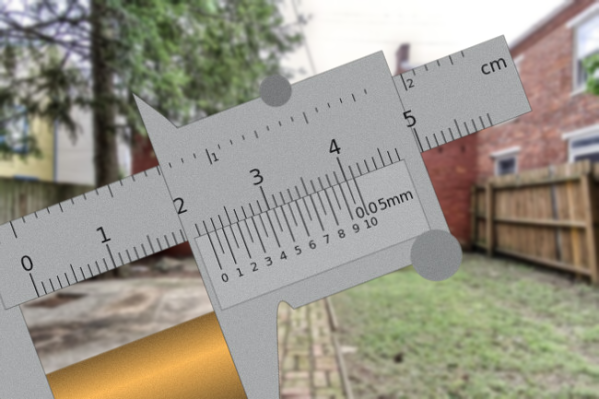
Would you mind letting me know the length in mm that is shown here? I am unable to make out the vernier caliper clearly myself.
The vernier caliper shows 22.0 mm
